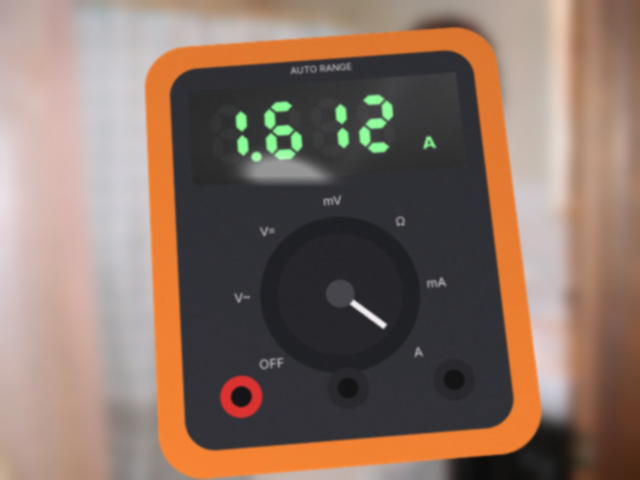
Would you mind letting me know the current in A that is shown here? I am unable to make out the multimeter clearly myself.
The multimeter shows 1.612 A
